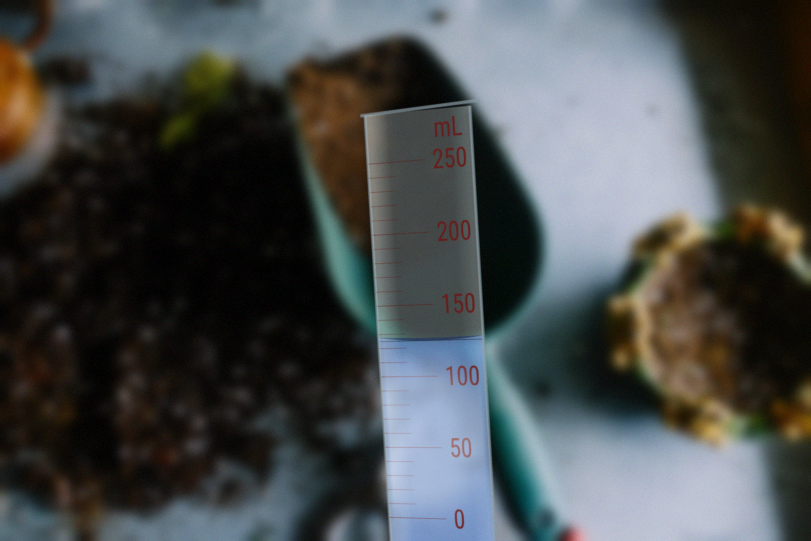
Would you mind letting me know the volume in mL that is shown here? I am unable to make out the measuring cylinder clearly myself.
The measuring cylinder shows 125 mL
